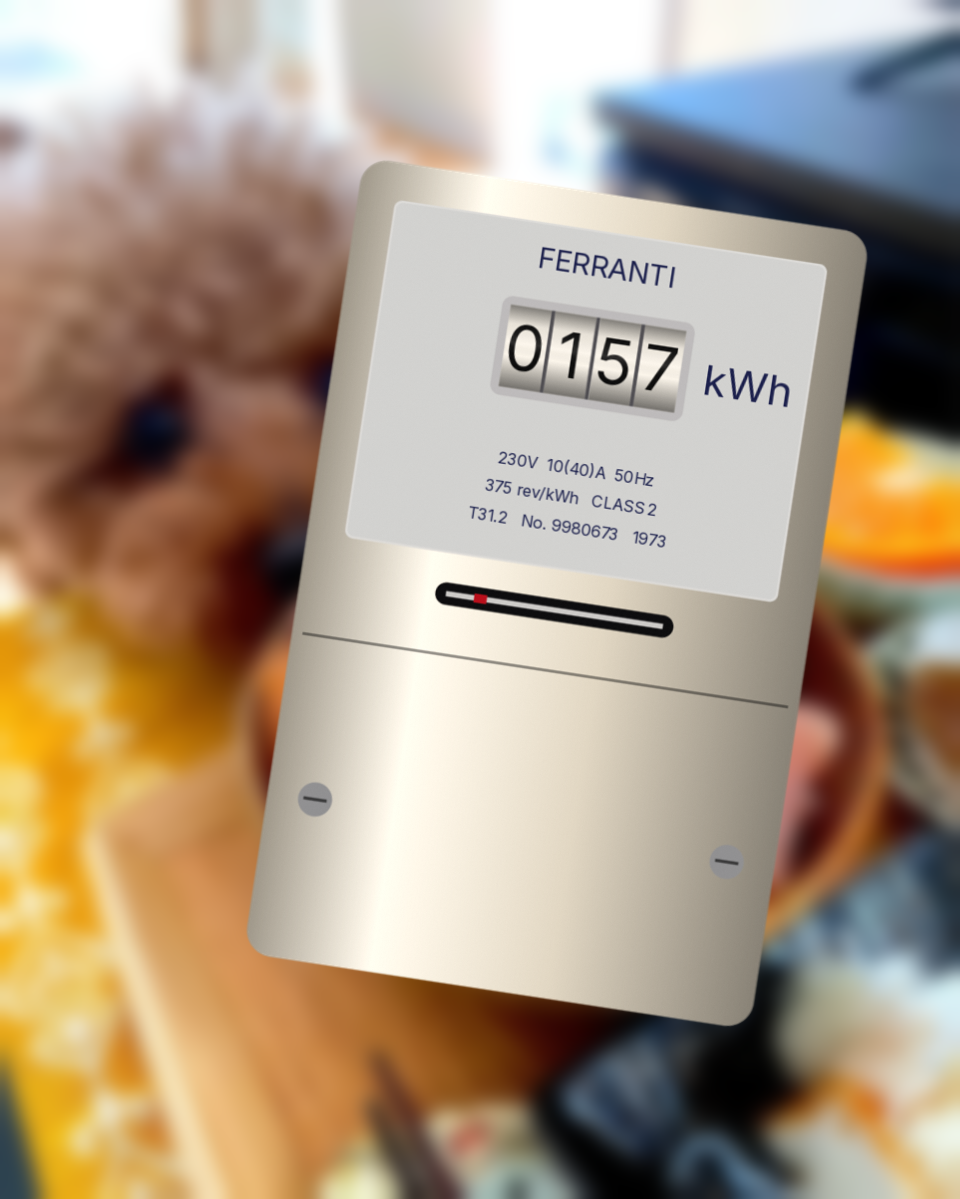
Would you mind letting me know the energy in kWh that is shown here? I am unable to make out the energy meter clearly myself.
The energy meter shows 157 kWh
